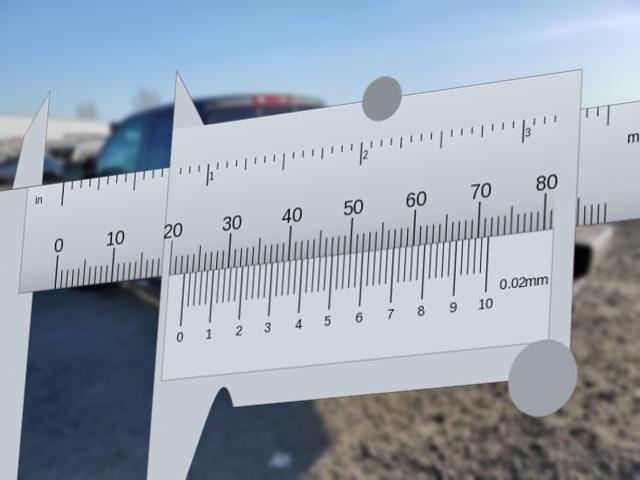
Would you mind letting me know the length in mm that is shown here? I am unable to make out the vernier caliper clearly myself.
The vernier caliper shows 22.6 mm
